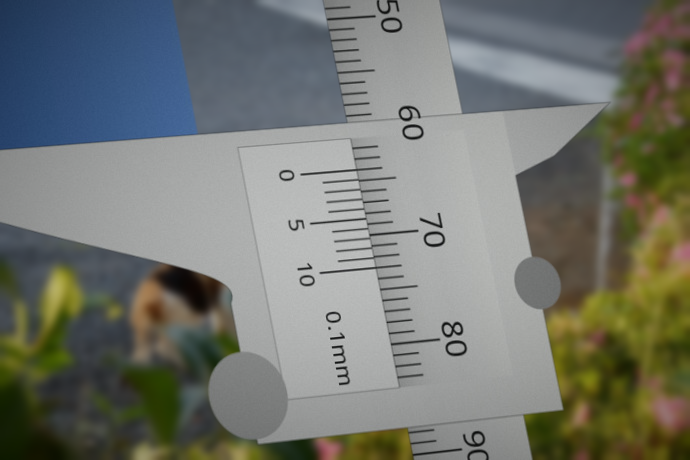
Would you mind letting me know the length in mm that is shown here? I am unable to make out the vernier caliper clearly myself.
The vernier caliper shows 64.0 mm
